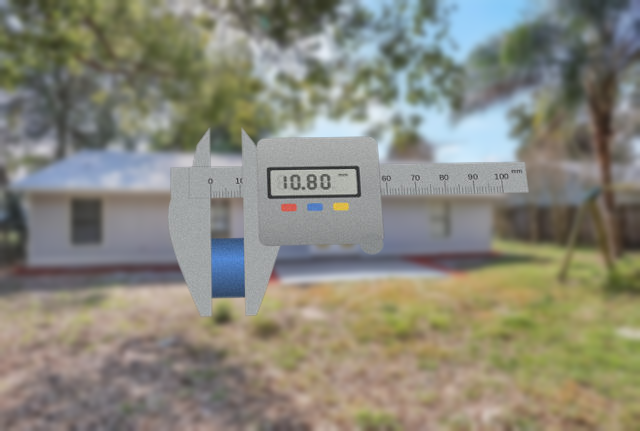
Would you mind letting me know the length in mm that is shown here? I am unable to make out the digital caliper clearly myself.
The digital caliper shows 10.80 mm
